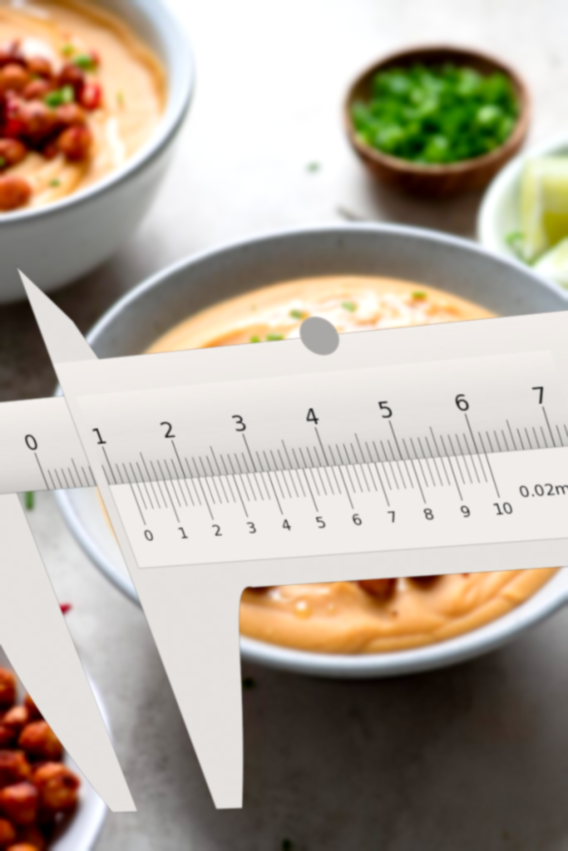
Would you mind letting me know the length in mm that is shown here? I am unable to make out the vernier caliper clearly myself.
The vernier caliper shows 12.0 mm
